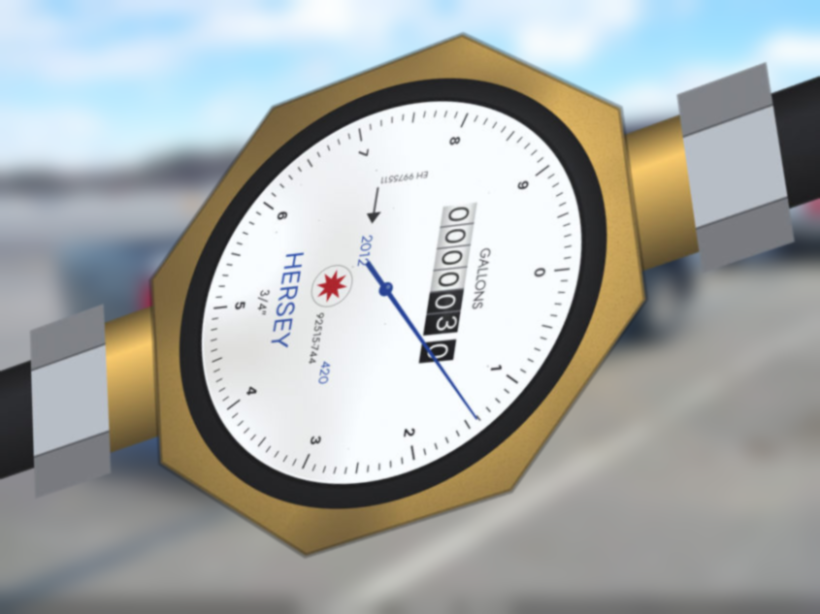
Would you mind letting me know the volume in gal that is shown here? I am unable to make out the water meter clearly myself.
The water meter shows 31.4 gal
